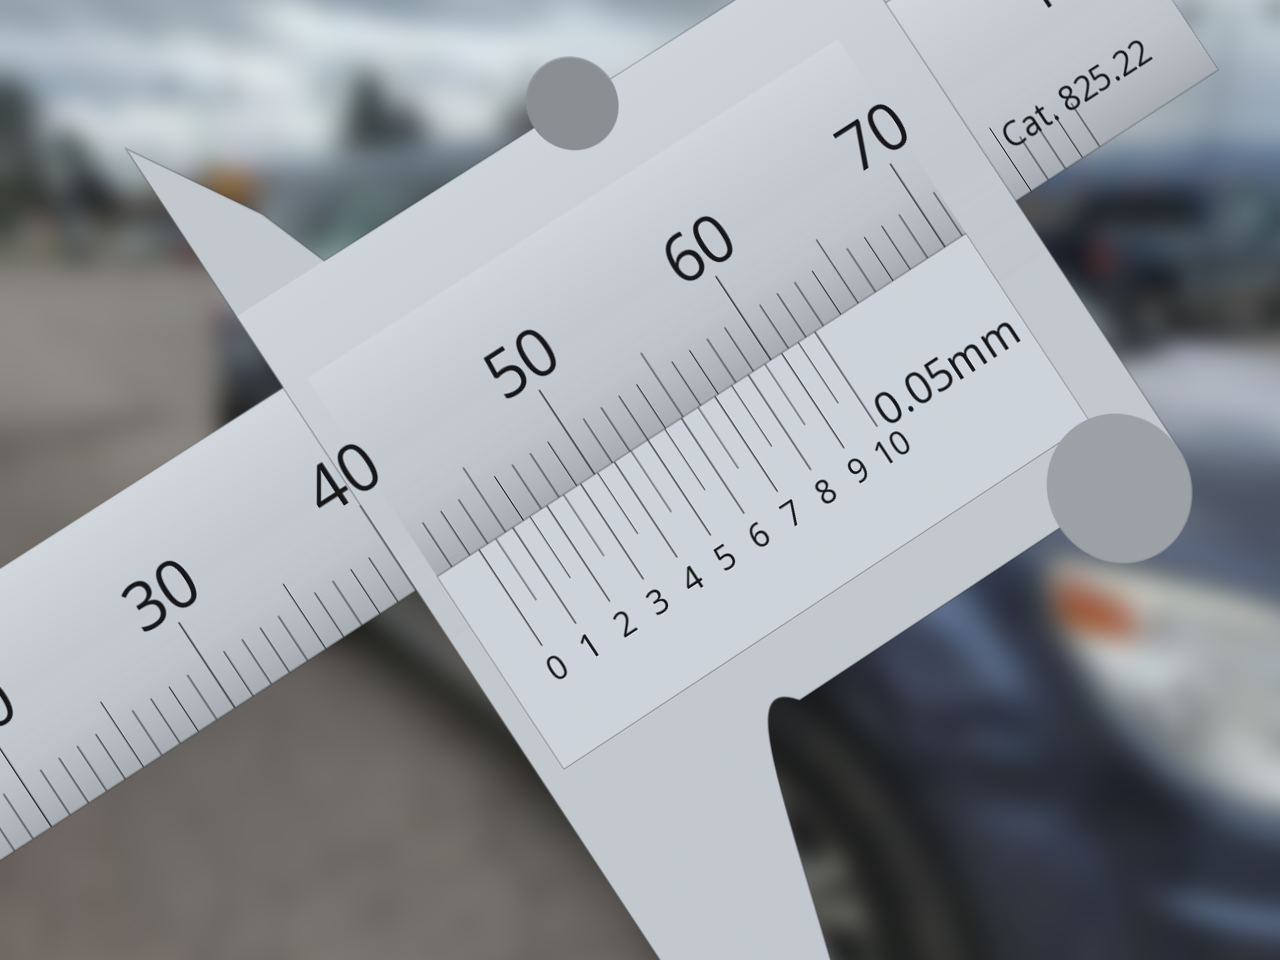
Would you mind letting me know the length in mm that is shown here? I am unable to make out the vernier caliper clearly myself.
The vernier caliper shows 43.5 mm
